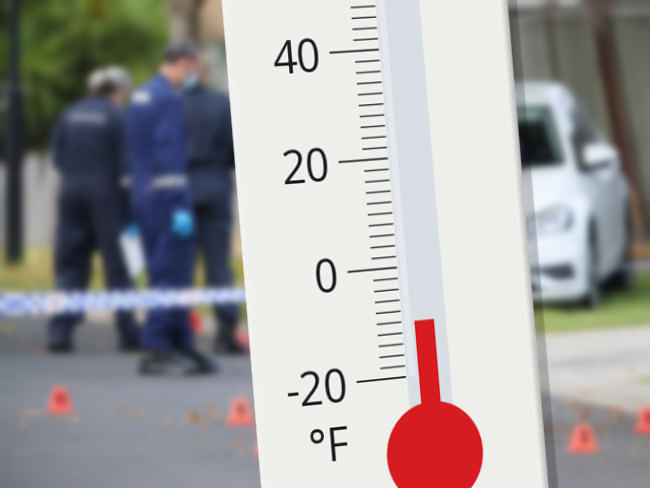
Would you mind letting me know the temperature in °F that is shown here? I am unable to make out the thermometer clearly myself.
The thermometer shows -10 °F
